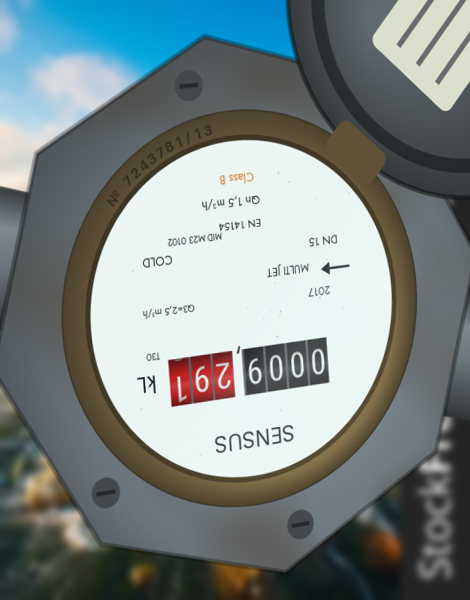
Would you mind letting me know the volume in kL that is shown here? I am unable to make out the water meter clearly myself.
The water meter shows 9.291 kL
